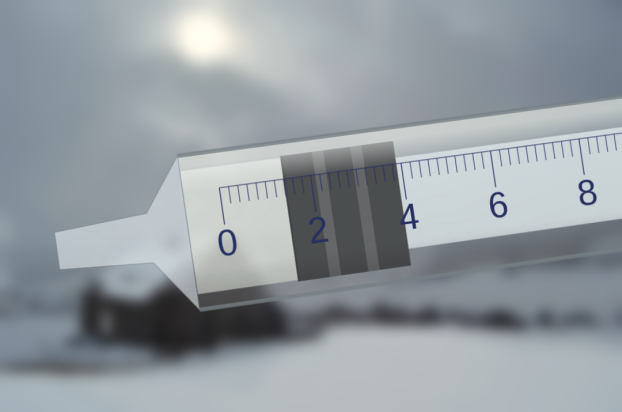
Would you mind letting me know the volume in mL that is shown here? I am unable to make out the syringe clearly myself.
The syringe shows 1.4 mL
